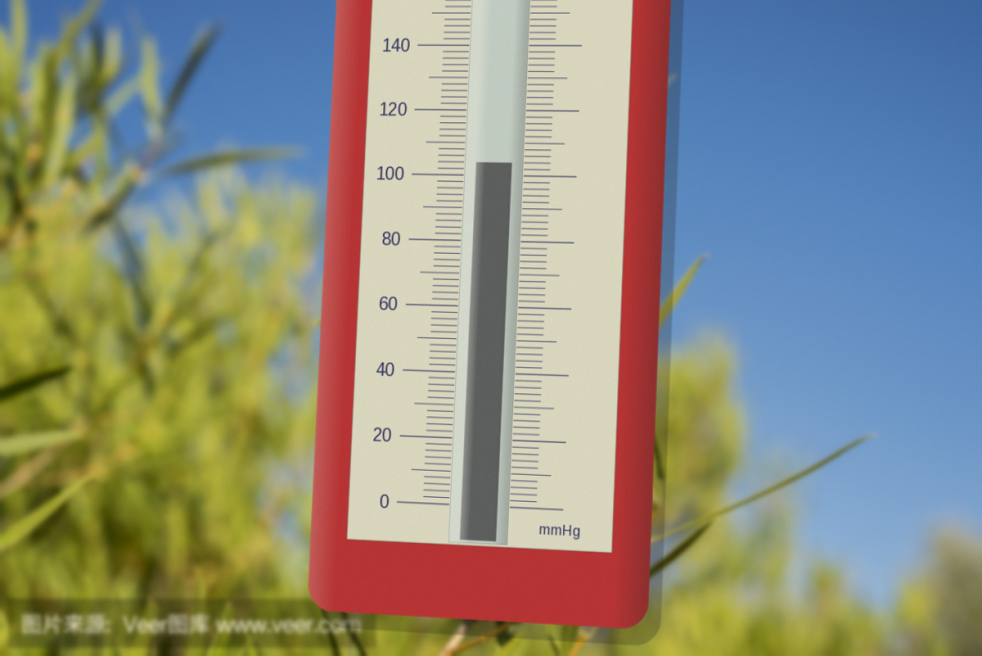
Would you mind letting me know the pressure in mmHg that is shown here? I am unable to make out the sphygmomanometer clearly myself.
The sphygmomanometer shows 104 mmHg
